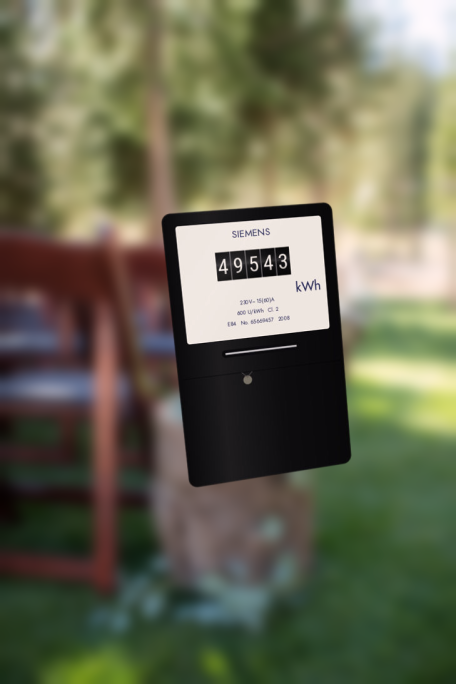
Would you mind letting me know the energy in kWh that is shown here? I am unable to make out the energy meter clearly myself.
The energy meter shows 49543 kWh
